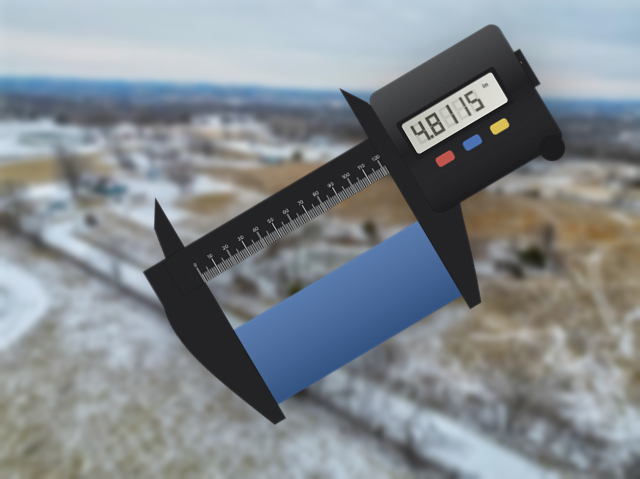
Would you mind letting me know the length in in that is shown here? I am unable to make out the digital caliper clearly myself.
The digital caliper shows 4.8115 in
